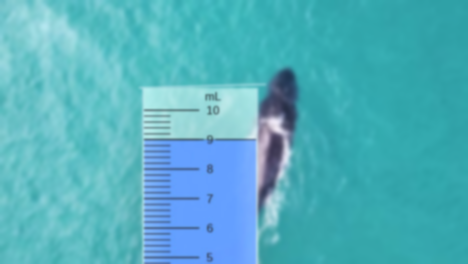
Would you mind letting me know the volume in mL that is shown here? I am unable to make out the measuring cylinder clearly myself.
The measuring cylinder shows 9 mL
